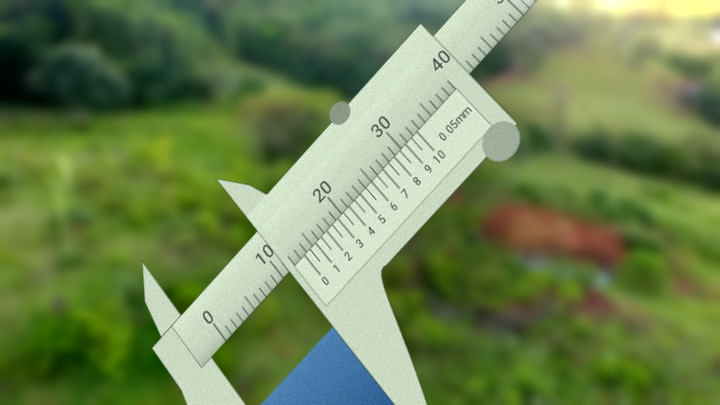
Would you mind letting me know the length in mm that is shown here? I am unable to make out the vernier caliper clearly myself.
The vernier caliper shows 13.6 mm
